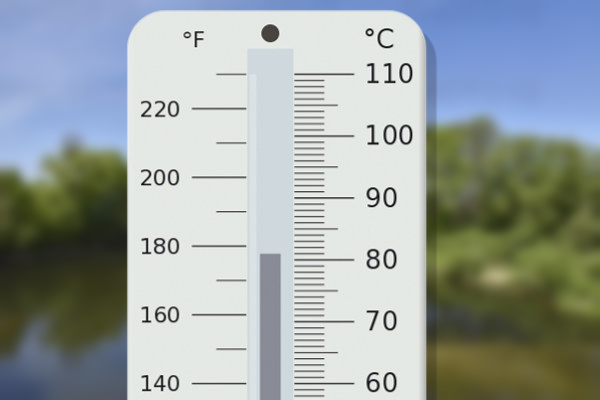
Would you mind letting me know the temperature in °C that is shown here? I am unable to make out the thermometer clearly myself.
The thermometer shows 81 °C
